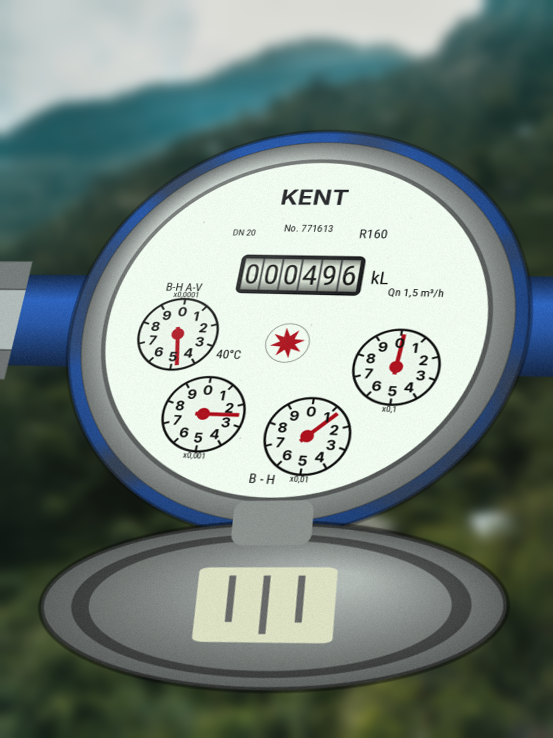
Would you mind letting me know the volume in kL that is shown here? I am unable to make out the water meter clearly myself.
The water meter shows 496.0124 kL
